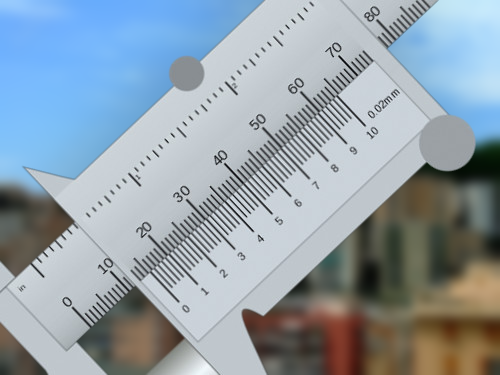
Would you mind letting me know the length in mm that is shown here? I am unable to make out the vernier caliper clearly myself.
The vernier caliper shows 15.5 mm
